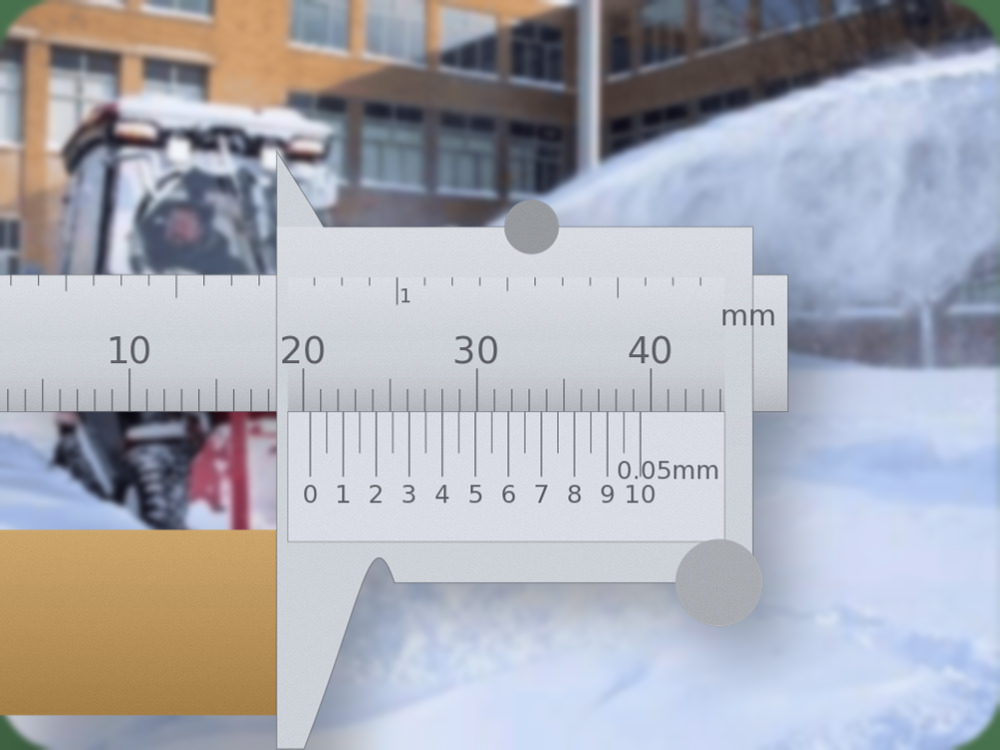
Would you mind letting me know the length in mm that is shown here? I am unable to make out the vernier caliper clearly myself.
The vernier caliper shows 20.4 mm
